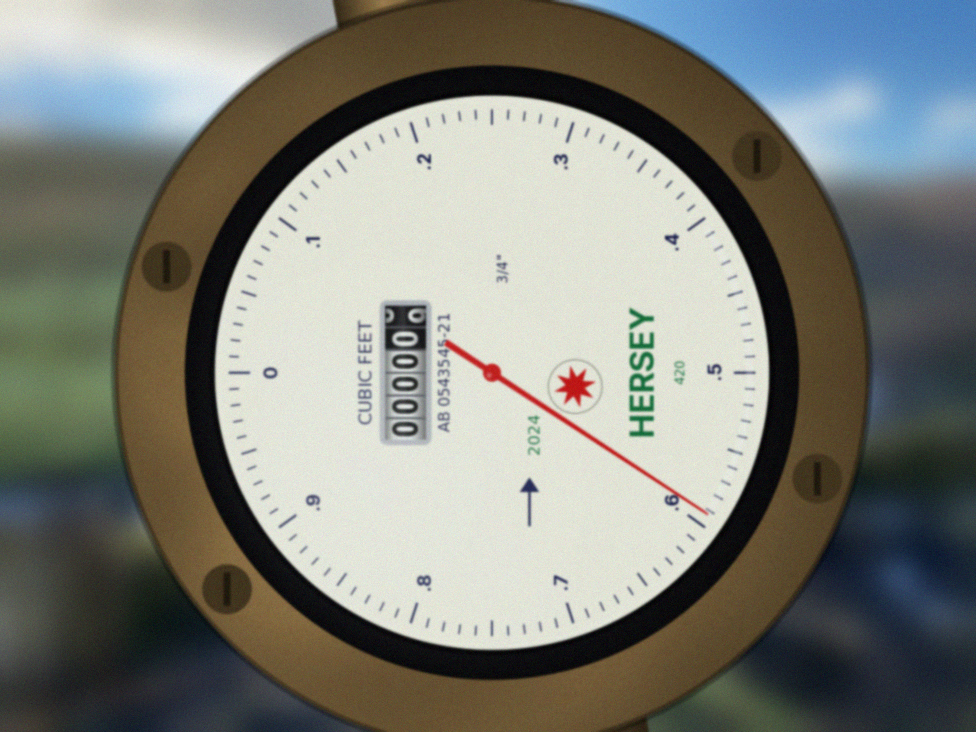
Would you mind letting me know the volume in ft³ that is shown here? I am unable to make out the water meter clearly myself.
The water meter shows 8.59 ft³
